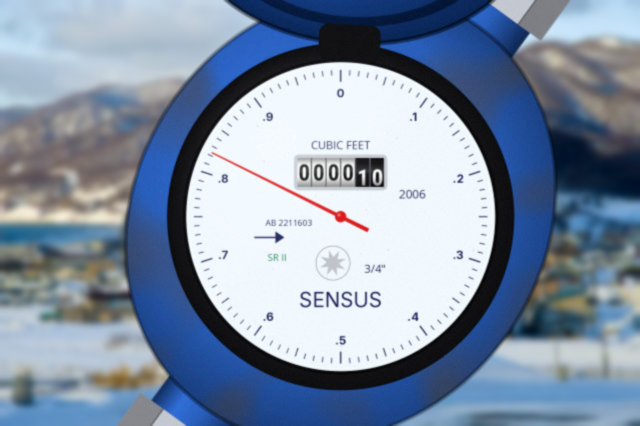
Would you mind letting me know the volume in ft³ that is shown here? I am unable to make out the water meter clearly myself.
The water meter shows 9.82 ft³
